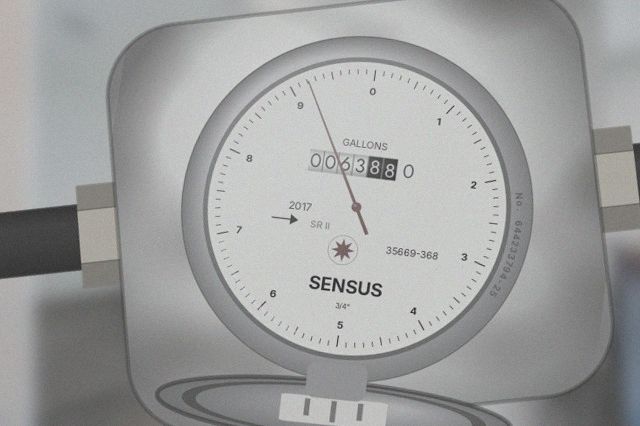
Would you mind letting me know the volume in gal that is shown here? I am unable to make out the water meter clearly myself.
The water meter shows 63879.2 gal
